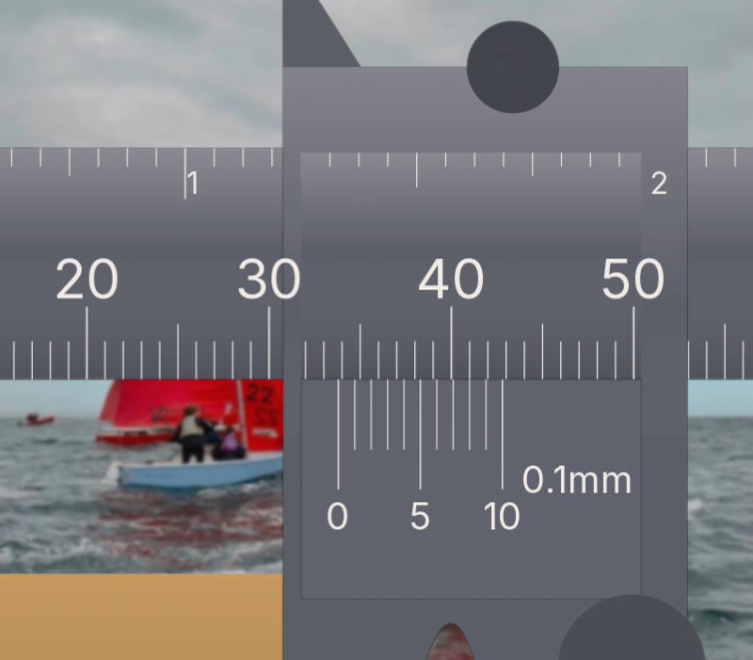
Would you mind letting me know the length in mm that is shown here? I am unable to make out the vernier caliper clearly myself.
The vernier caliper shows 33.8 mm
